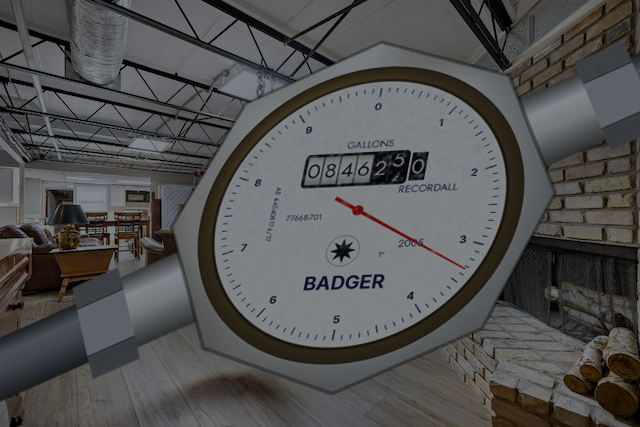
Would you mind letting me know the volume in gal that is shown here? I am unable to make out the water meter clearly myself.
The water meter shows 846253.3 gal
